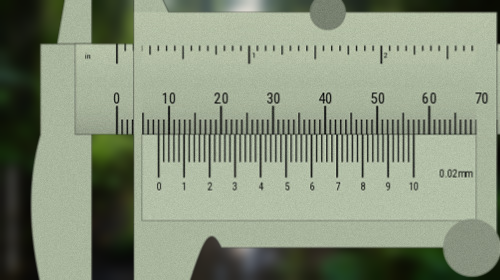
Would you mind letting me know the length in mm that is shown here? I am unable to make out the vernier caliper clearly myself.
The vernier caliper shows 8.0 mm
